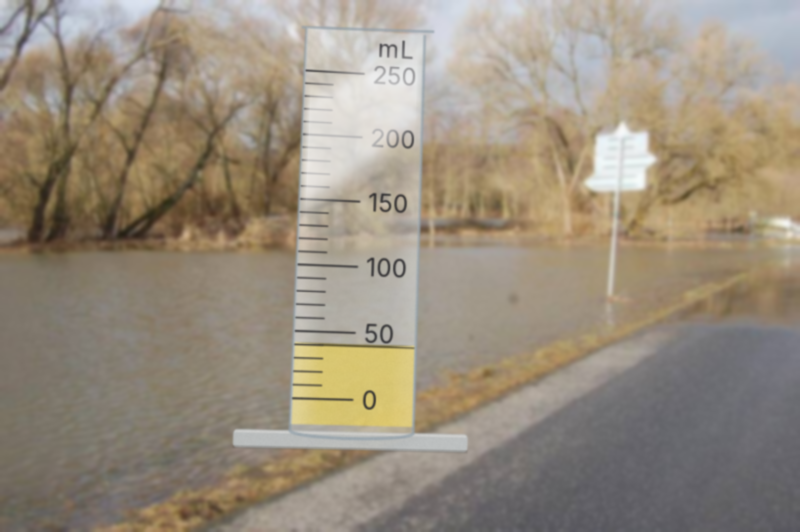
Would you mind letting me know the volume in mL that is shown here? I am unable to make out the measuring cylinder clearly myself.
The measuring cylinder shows 40 mL
